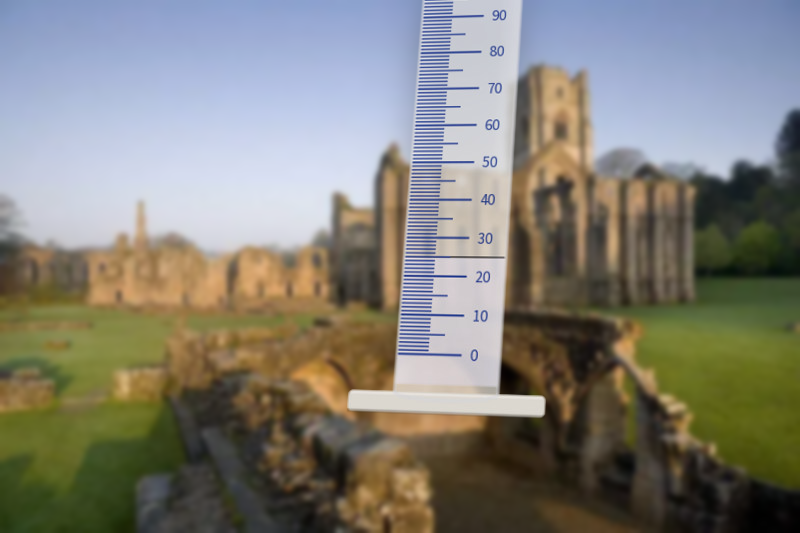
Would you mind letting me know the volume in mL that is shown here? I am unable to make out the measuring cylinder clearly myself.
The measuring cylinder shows 25 mL
